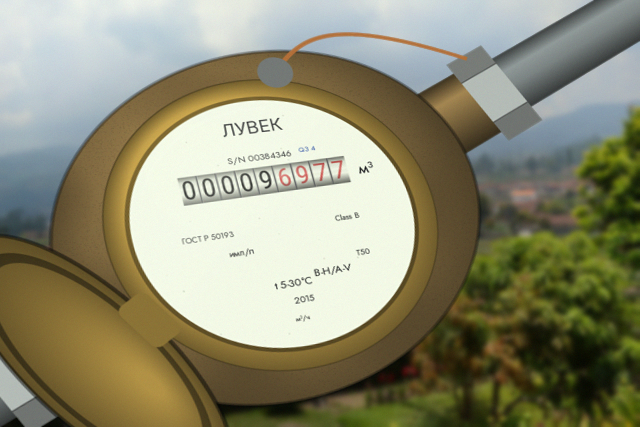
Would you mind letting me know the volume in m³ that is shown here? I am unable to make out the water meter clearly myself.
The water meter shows 9.6977 m³
